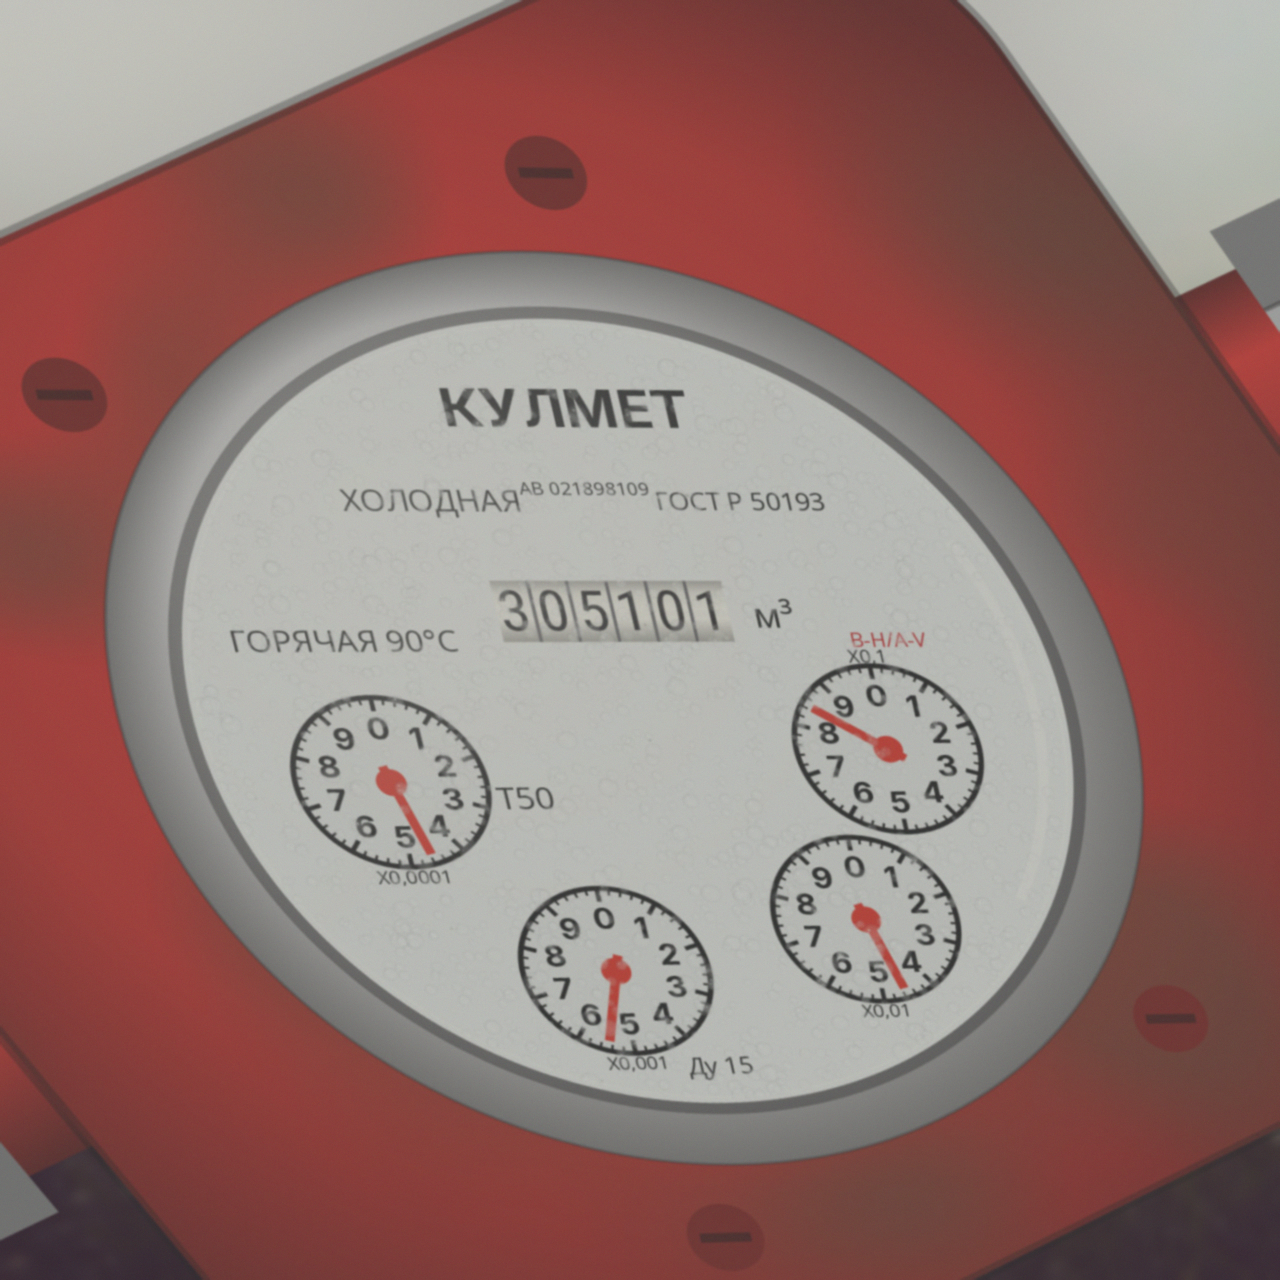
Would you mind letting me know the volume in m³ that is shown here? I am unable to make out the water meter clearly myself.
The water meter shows 305101.8454 m³
